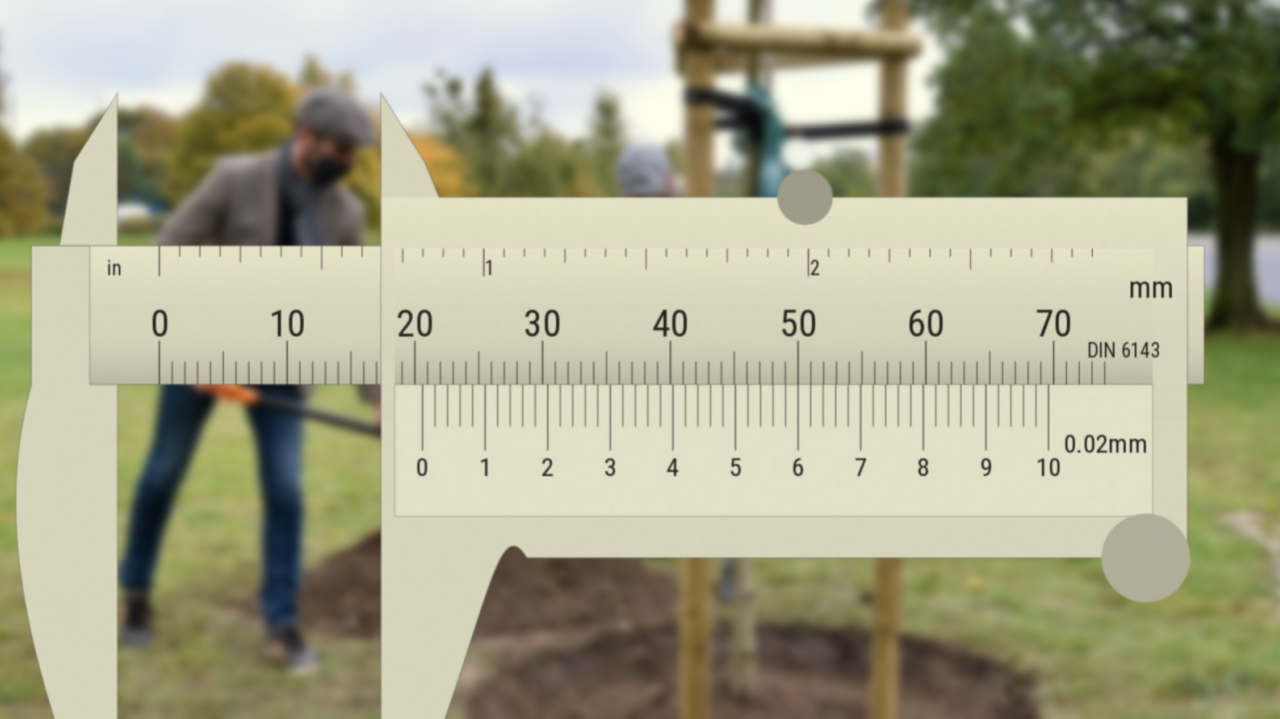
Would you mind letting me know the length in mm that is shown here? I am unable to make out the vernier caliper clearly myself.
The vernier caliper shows 20.6 mm
